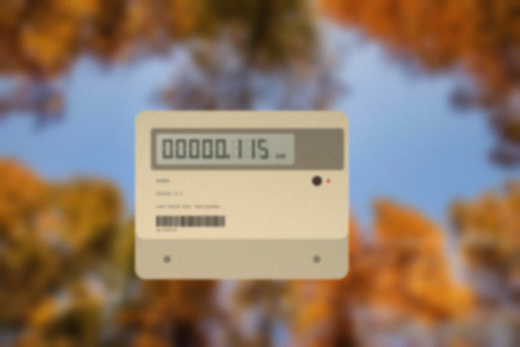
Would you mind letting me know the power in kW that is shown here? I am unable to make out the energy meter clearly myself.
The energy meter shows 0.115 kW
